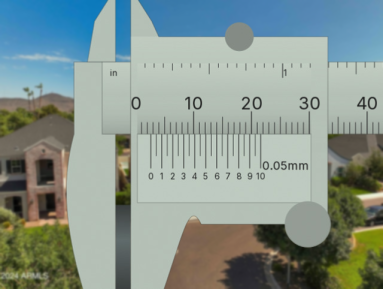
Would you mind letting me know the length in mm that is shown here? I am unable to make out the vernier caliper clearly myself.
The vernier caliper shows 2.6 mm
